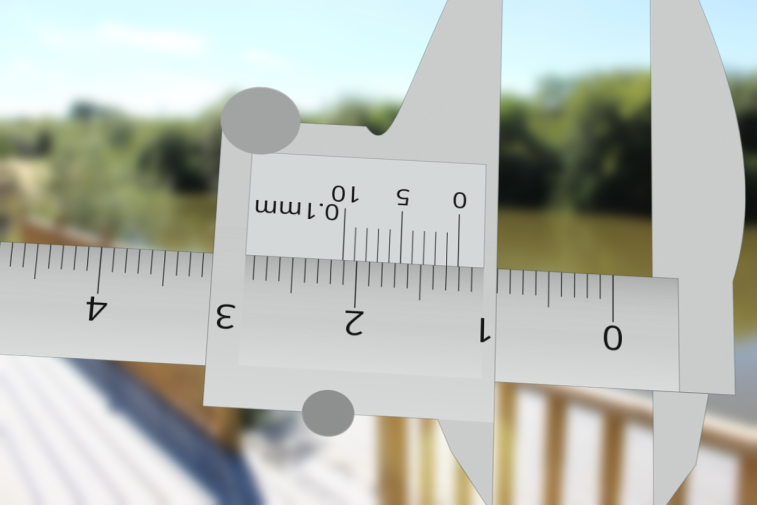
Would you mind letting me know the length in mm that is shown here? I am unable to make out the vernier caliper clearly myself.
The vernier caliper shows 12.1 mm
